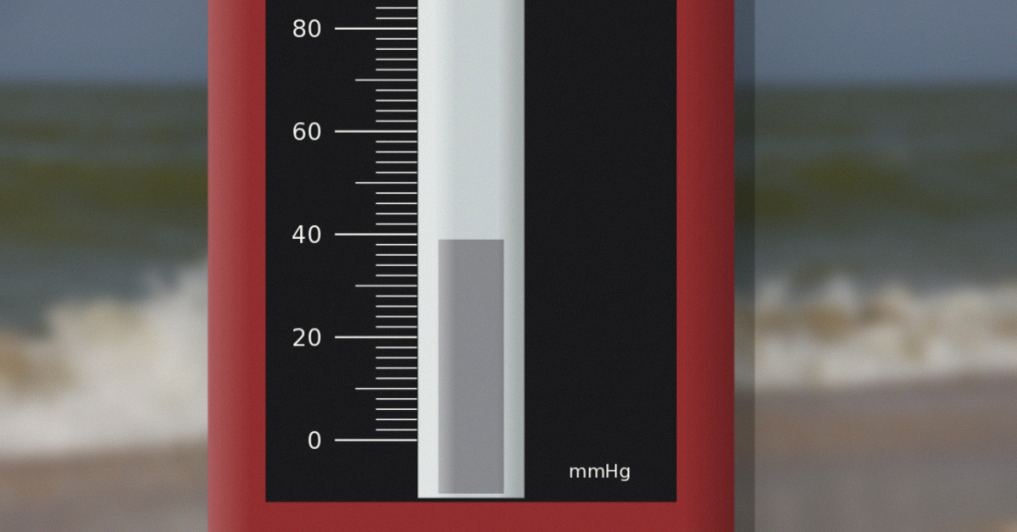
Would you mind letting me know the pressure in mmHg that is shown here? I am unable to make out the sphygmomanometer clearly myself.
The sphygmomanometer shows 39 mmHg
